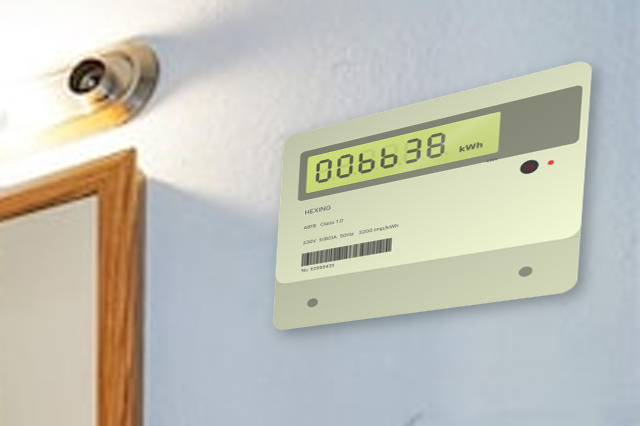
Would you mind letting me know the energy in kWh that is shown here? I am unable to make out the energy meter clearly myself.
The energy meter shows 6638 kWh
